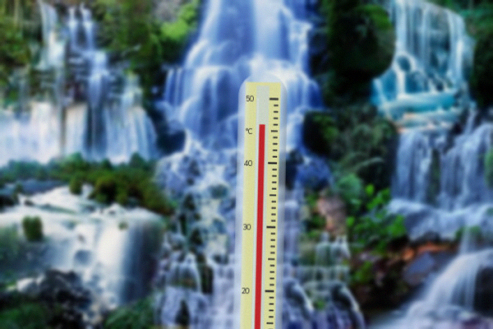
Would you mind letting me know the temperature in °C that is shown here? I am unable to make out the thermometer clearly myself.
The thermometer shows 46 °C
